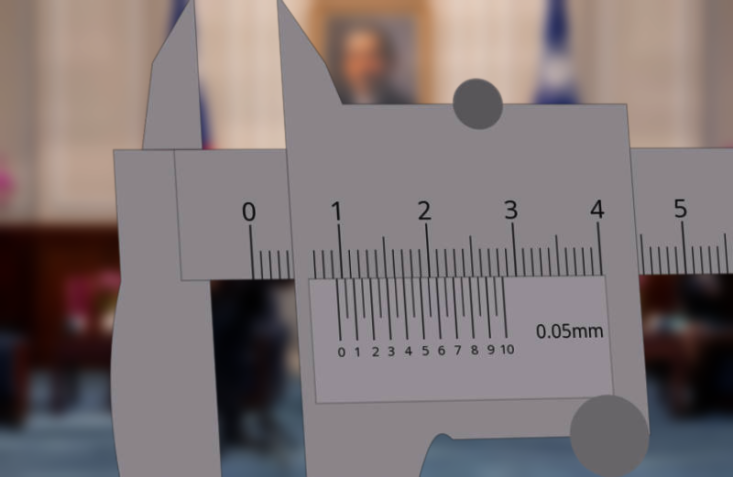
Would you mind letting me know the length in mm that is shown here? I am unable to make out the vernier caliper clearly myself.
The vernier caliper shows 9.4 mm
